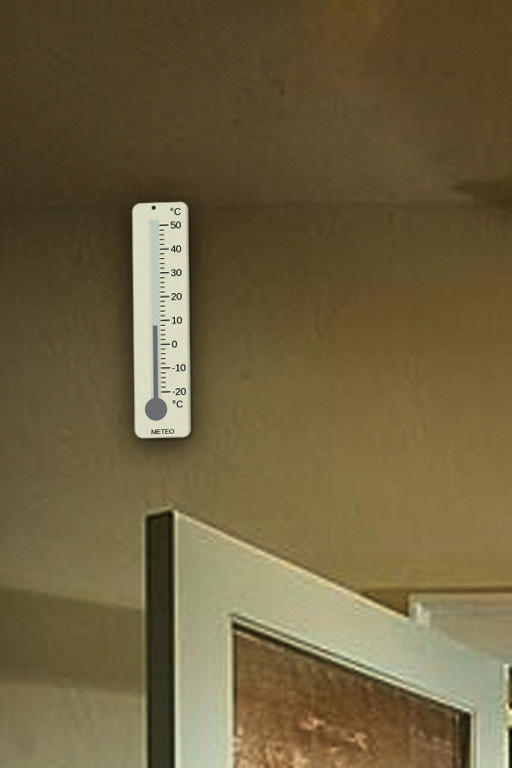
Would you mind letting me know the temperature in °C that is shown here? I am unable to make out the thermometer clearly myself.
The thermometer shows 8 °C
